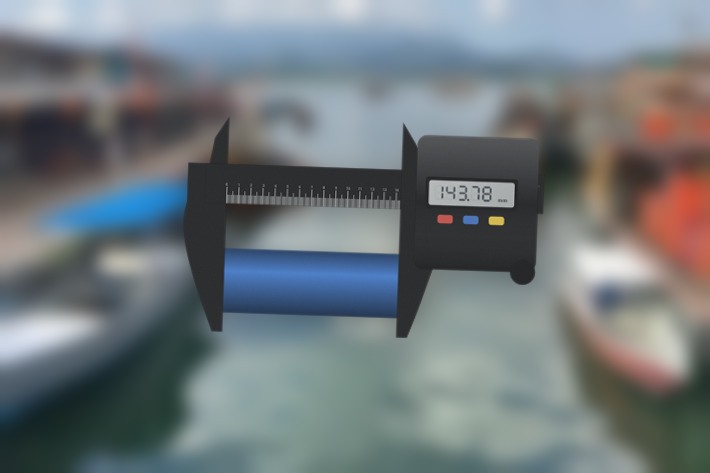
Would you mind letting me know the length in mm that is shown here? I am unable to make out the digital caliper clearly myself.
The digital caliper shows 143.78 mm
